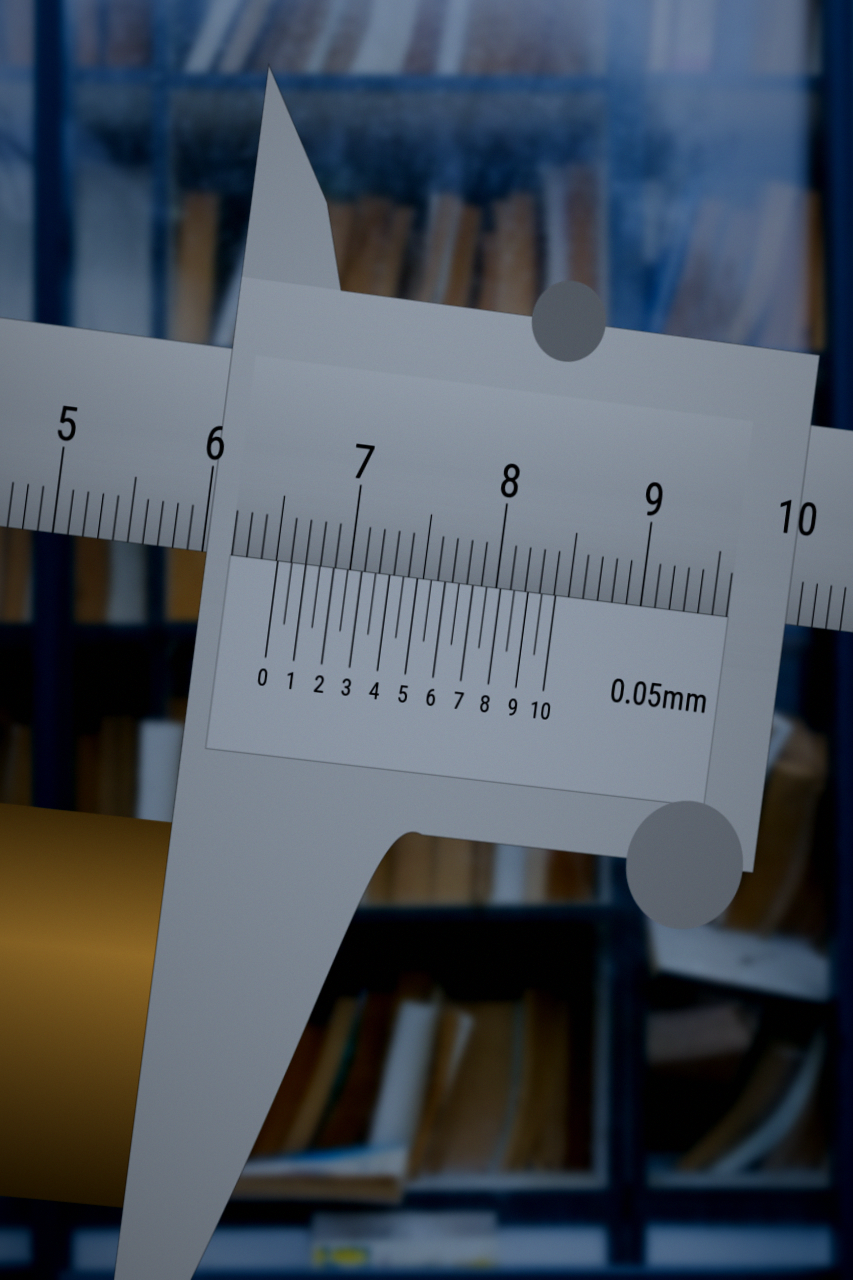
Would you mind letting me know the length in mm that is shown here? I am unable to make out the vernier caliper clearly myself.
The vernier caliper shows 65.1 mm
